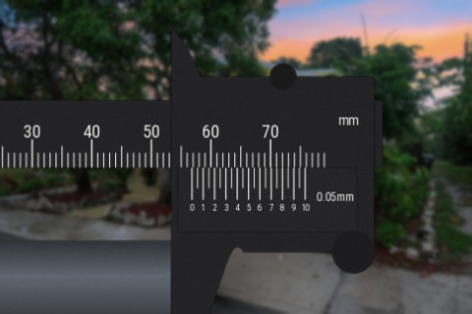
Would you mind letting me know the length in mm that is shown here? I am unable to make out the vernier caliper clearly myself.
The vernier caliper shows 56.8 mm
